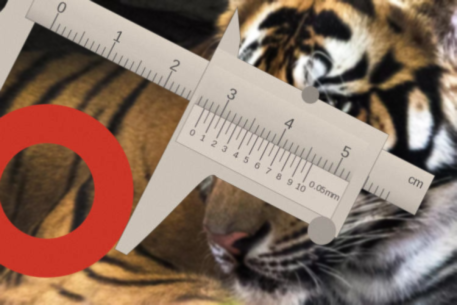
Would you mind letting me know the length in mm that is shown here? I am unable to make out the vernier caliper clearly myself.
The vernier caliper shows 27.2 mm
